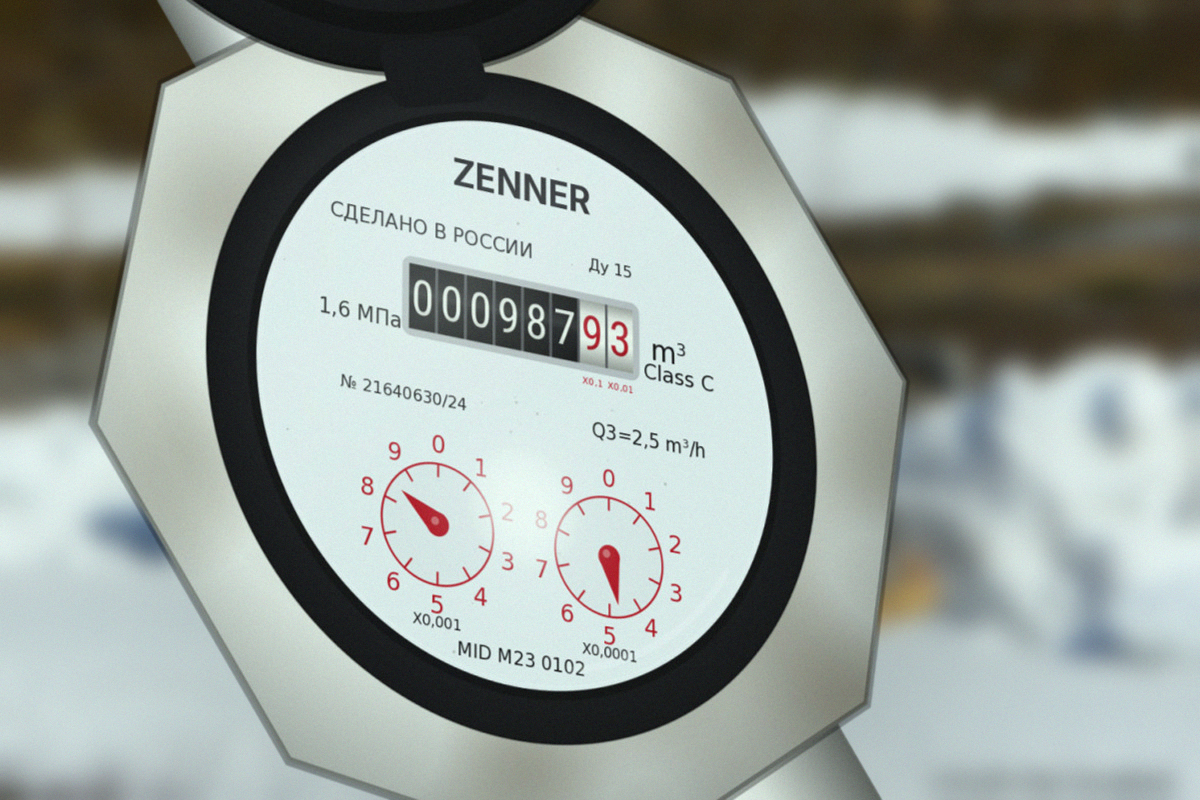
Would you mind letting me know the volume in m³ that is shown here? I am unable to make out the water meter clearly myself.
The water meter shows 987.9384 m³
